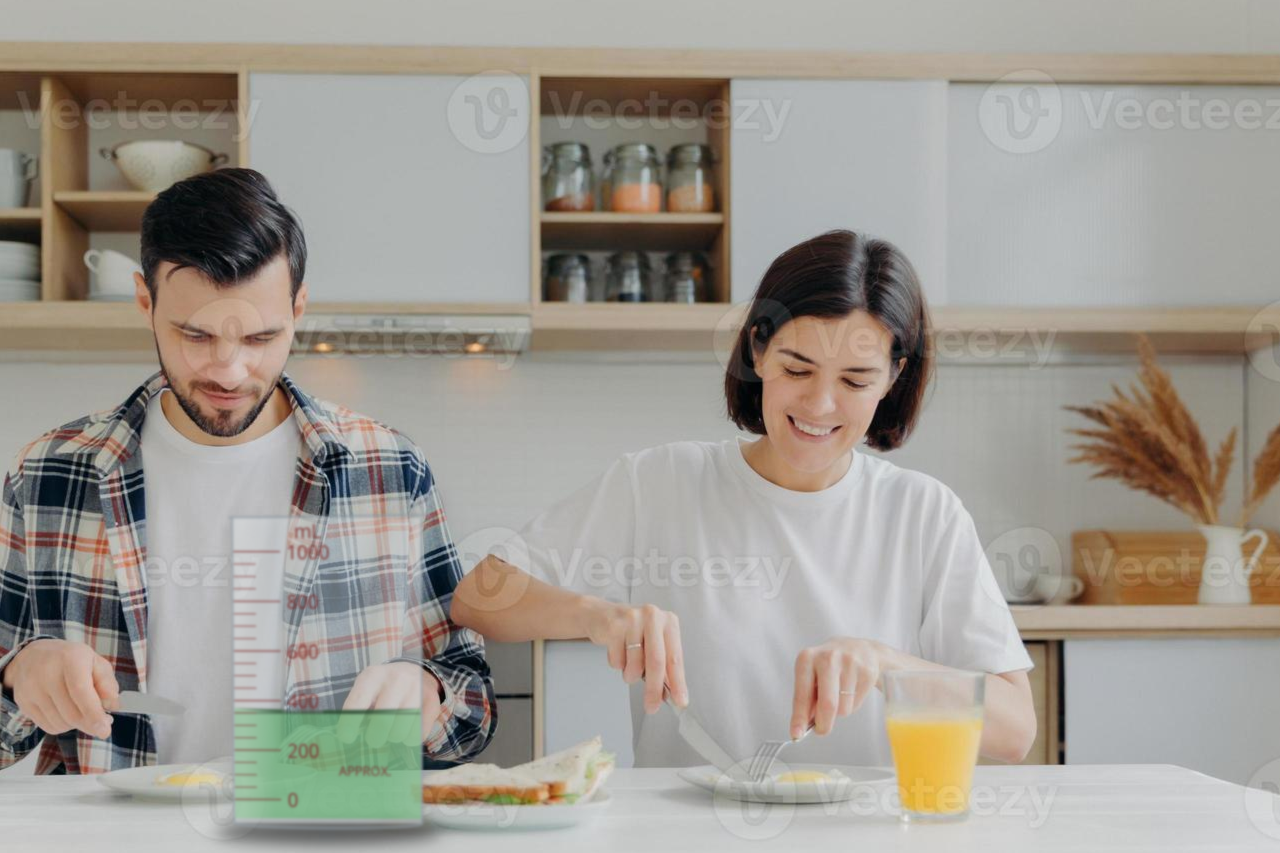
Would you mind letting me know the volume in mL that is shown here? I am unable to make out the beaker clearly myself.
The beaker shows 350 mL
